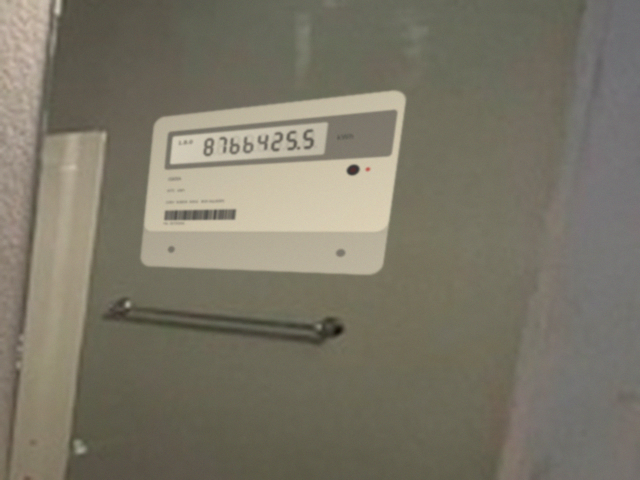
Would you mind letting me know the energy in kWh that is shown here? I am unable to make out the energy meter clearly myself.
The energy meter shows 8766425.5 kWh
